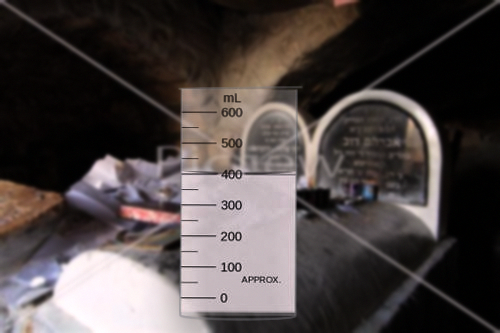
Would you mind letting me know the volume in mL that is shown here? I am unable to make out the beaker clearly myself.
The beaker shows 400 mL
